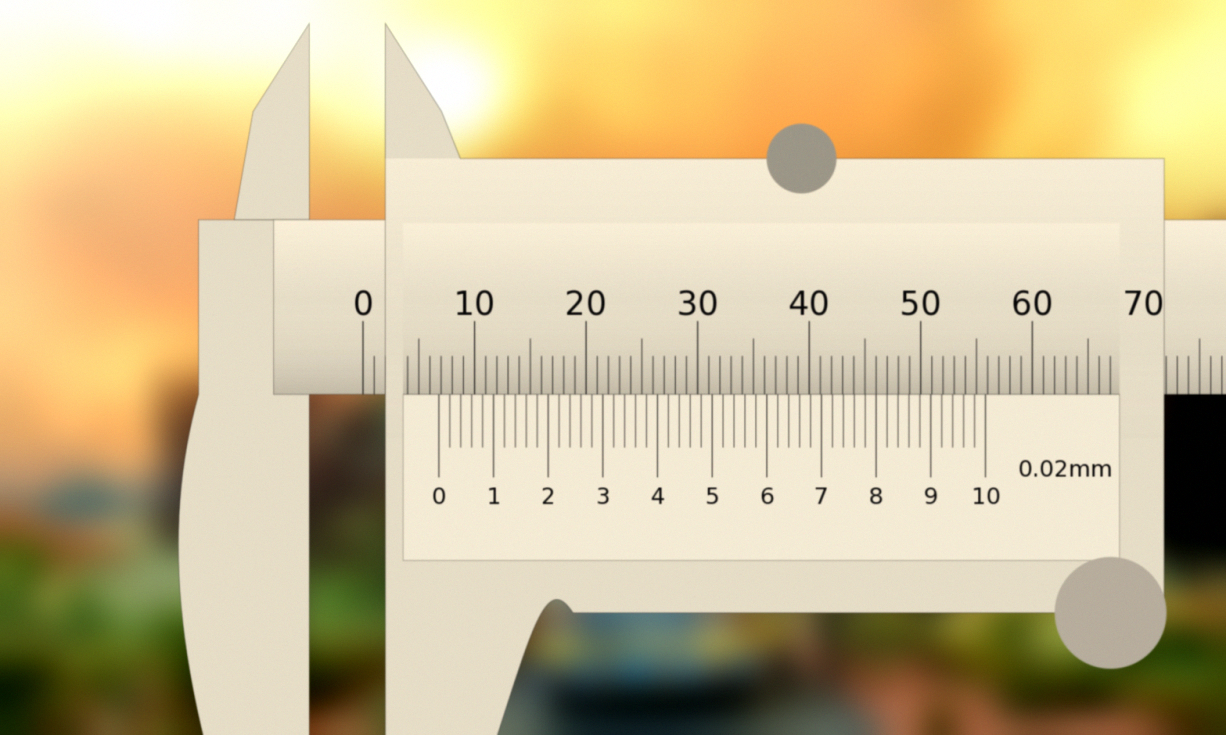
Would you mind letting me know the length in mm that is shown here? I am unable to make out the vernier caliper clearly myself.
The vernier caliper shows 6.8 mm
